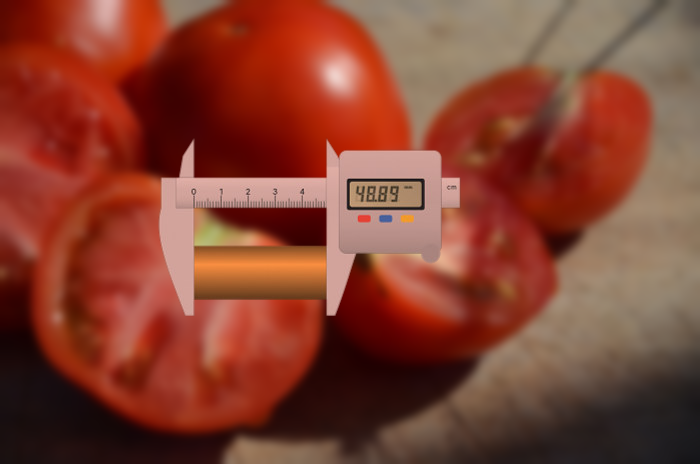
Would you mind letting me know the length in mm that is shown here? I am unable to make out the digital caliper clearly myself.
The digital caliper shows 48.89 mm
